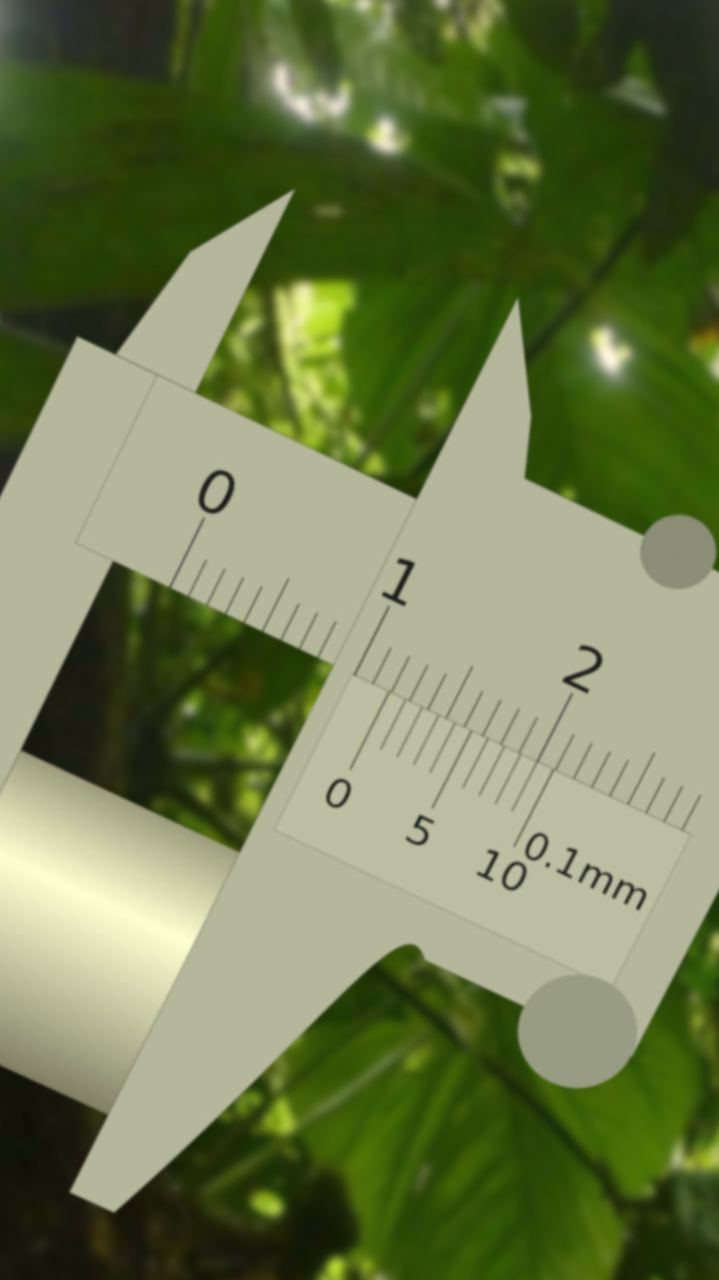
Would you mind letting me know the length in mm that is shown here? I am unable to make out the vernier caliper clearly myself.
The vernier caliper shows 11.9 mm
